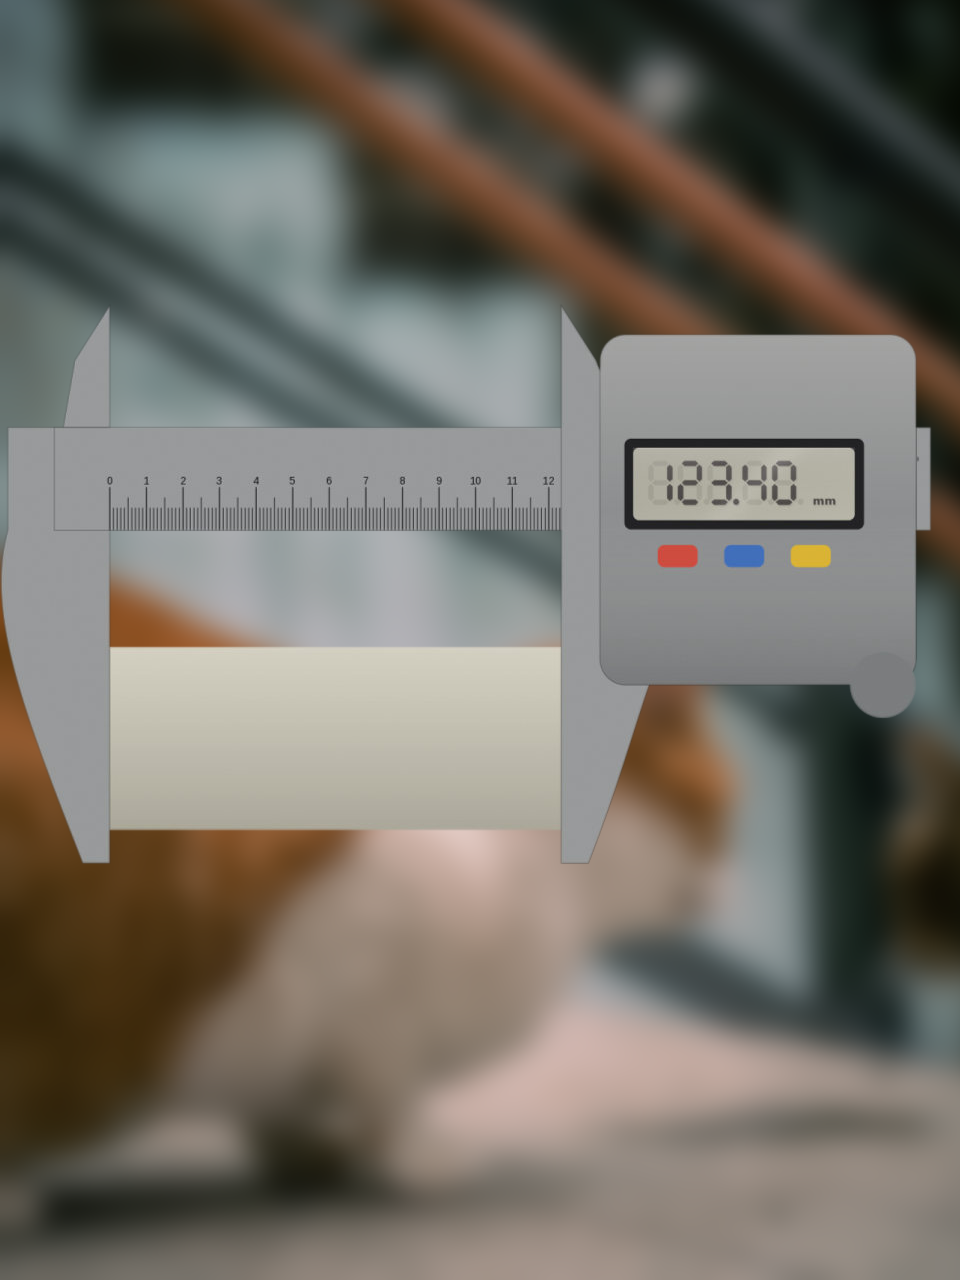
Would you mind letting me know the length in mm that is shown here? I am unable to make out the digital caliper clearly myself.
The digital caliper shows 123.40 mm
